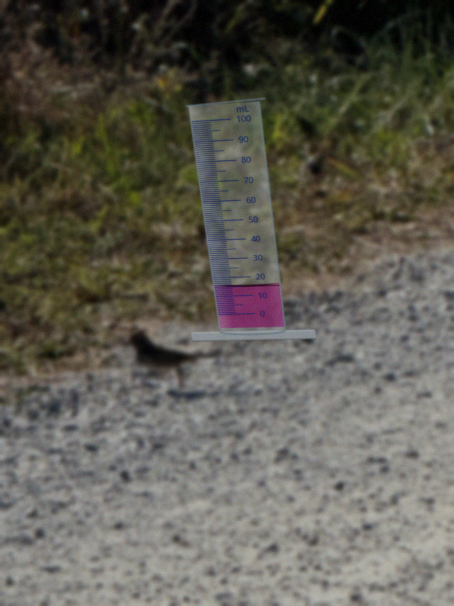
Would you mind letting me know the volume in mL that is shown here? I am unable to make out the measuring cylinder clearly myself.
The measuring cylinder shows 15 mL
